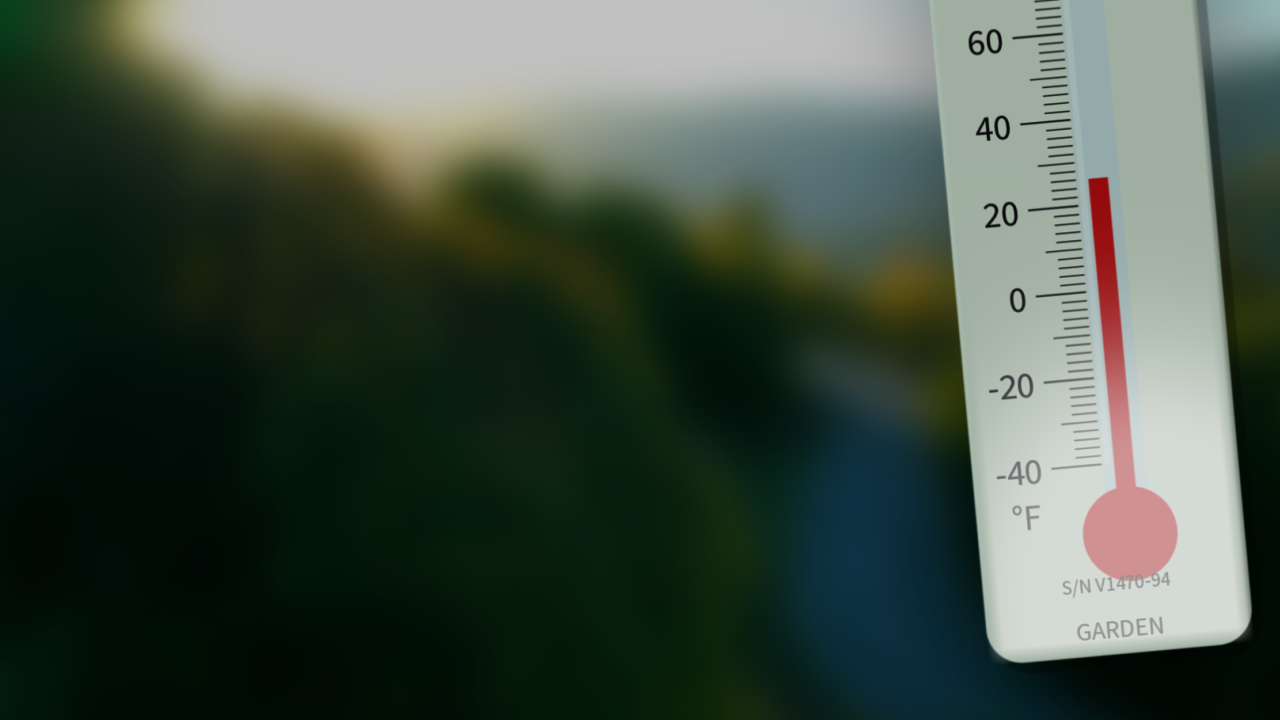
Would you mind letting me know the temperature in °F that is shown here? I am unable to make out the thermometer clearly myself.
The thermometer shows 26 °F
